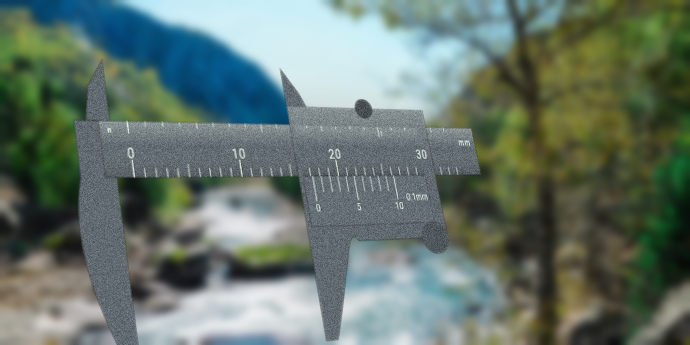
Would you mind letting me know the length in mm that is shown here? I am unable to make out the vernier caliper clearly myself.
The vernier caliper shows 17.2 mm
